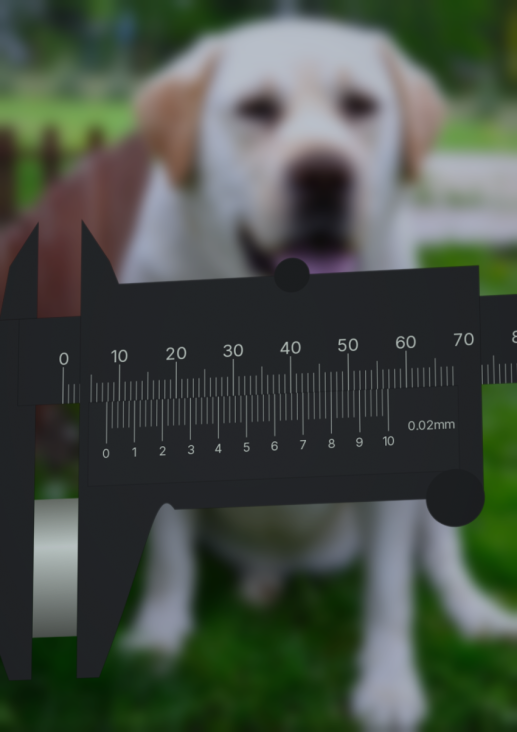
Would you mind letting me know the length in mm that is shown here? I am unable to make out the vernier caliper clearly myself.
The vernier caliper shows 7.8 mm
